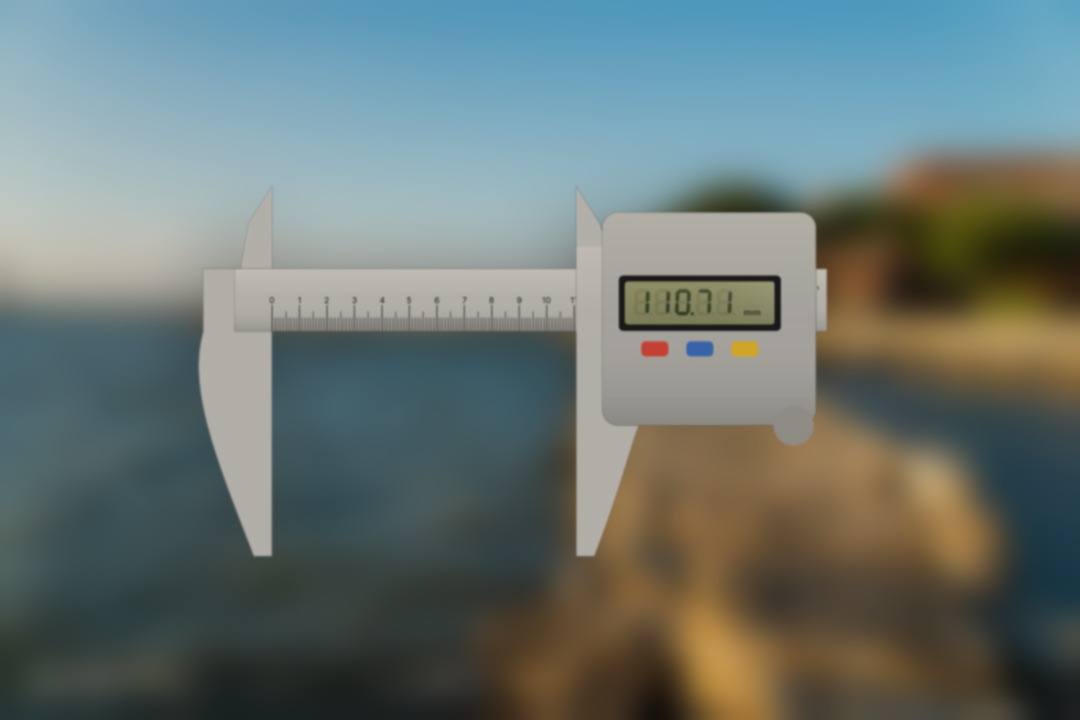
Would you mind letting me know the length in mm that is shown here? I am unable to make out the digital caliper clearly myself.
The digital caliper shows 110.71 mm
